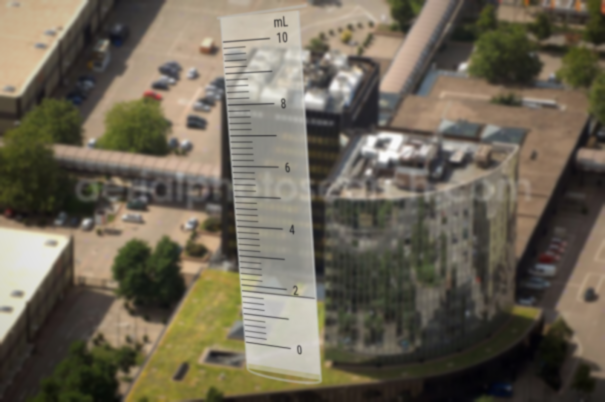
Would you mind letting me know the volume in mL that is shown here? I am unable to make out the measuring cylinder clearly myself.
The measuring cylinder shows 1.8 mL
